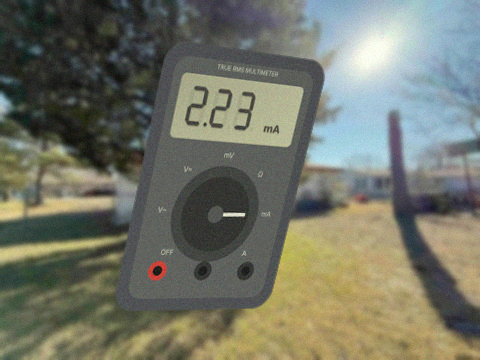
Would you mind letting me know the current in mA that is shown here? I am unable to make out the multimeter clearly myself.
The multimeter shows 2.23 mA
